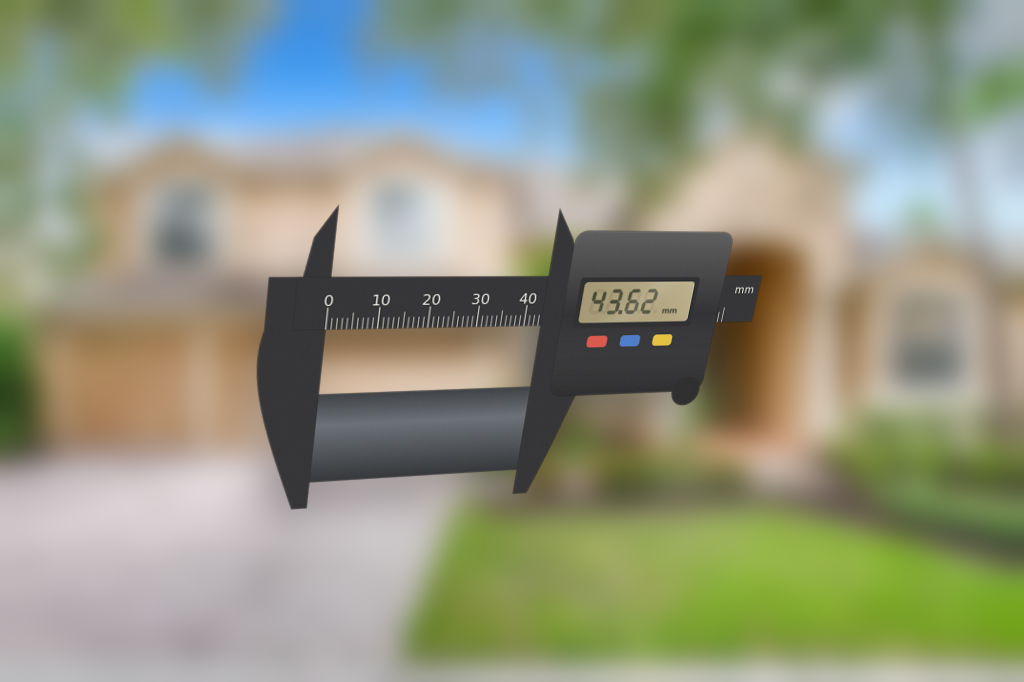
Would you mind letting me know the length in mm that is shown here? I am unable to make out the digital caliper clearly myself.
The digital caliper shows 43.62 mm
